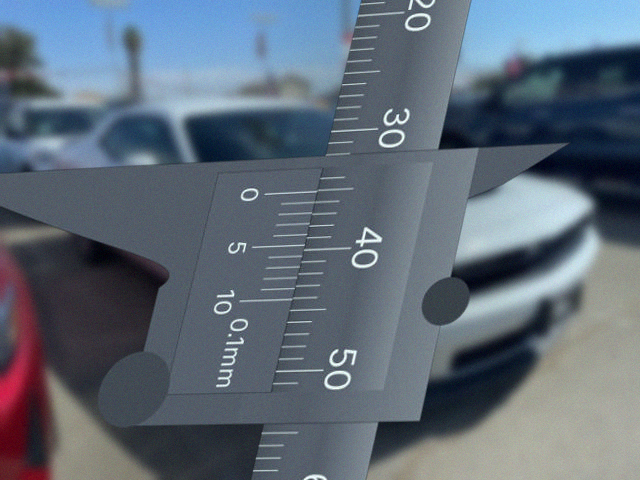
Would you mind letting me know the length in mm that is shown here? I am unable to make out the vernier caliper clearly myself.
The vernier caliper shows 35.1 mm
